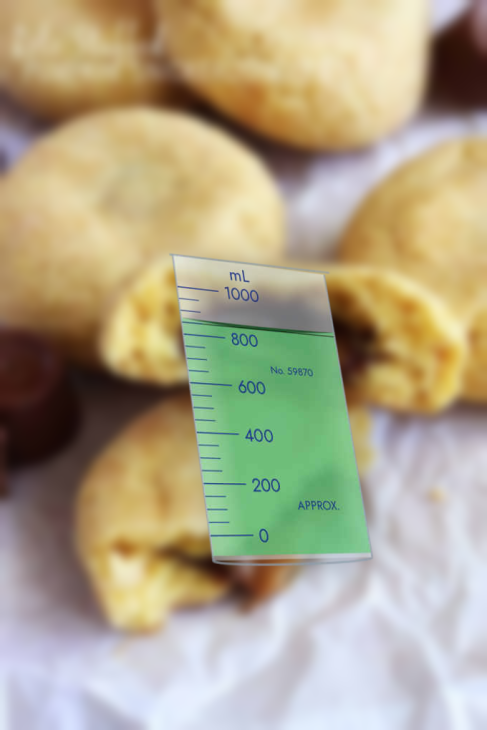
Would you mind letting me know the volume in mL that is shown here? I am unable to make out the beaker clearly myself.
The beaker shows 850 mL
